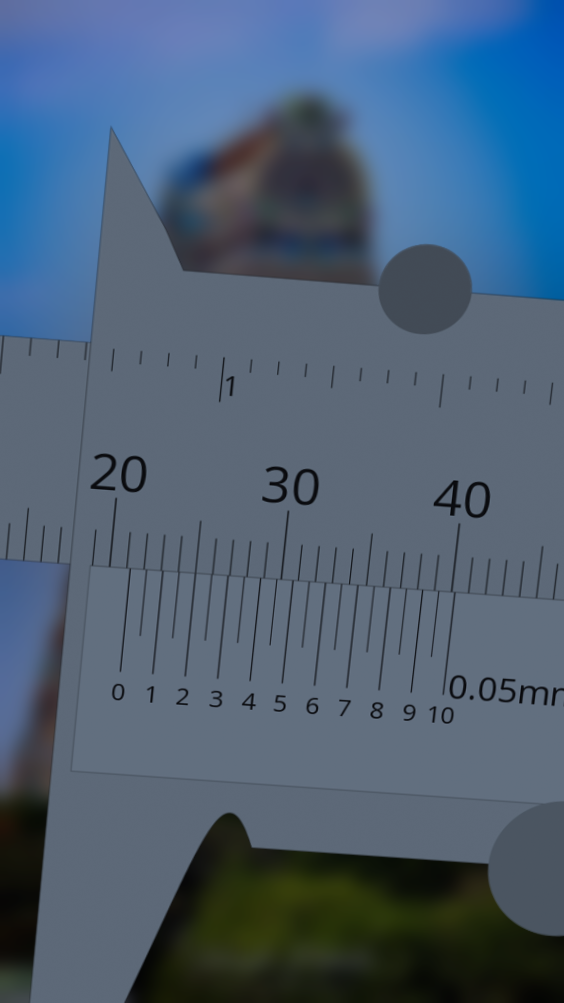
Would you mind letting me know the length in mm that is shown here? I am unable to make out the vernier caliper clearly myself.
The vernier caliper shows 21.2 mm
